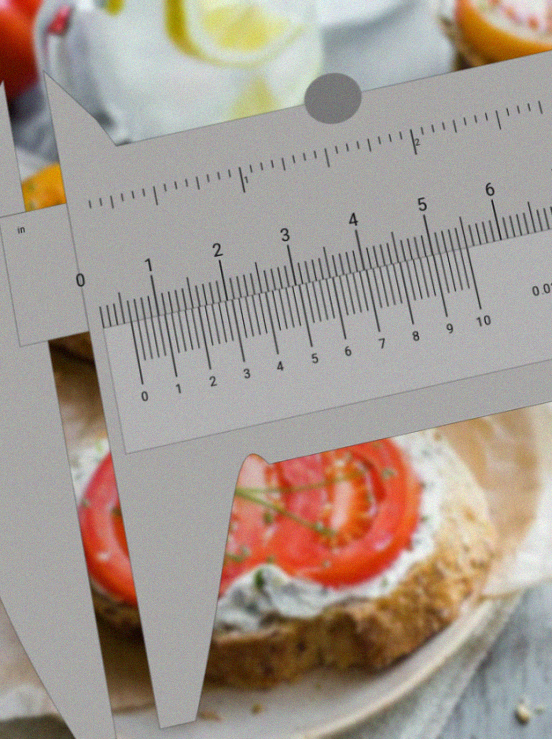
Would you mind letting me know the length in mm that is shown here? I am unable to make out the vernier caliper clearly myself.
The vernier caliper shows 6.0 mm
